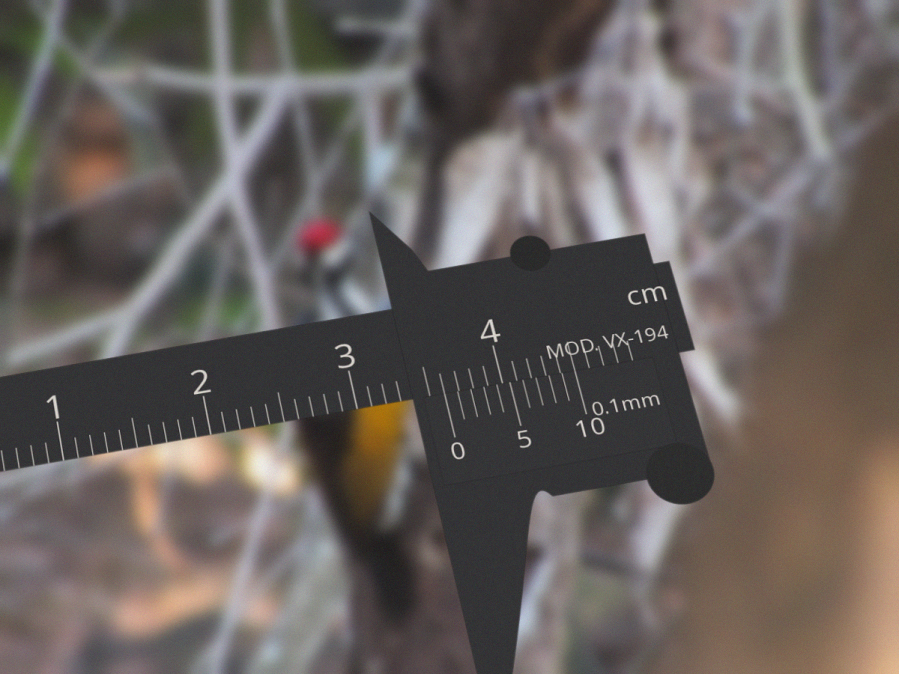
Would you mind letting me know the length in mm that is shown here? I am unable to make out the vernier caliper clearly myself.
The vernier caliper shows 36.0 mm
